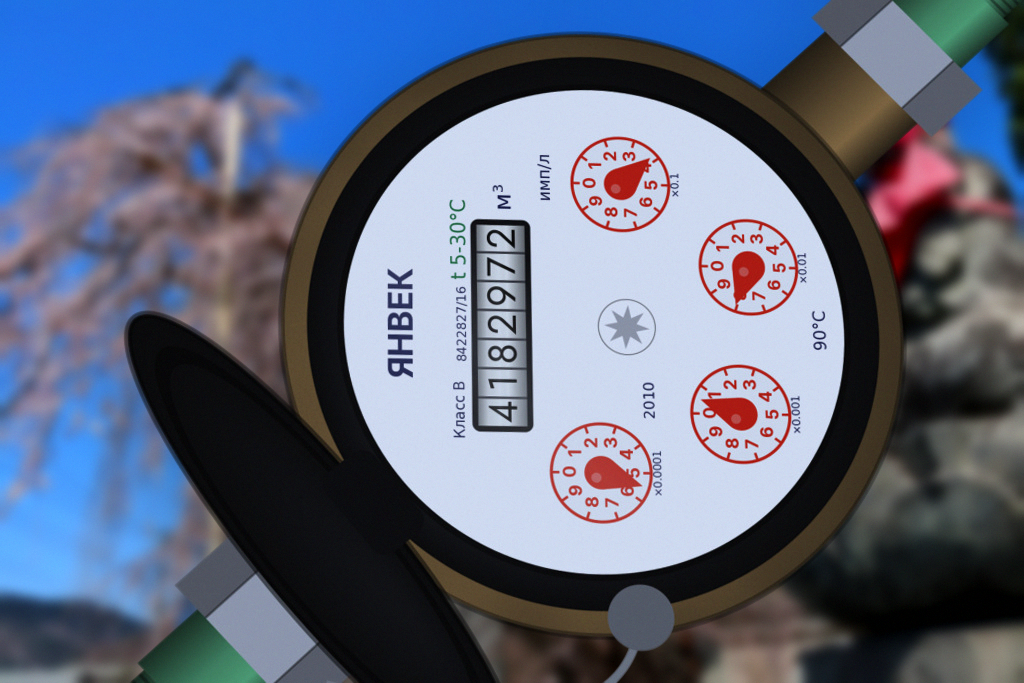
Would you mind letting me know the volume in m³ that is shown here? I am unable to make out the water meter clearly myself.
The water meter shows 4182972.3805 m³
